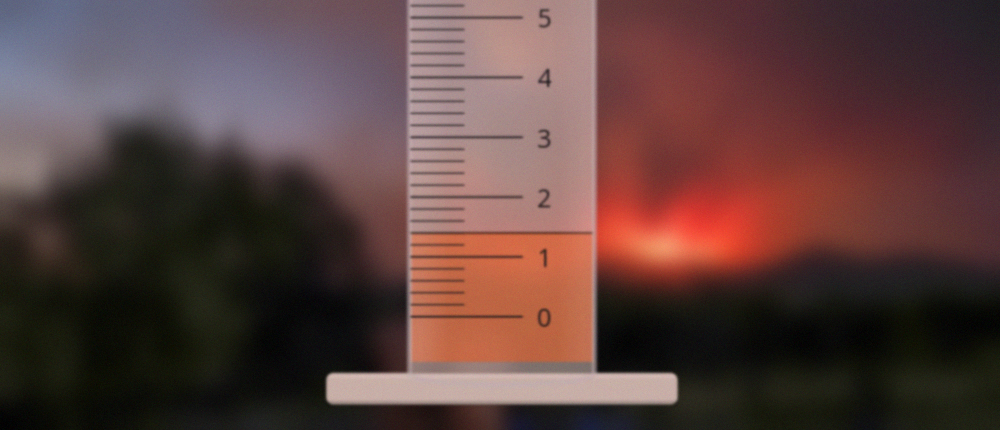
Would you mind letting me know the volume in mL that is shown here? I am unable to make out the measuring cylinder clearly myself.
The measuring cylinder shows 1.4 mL
